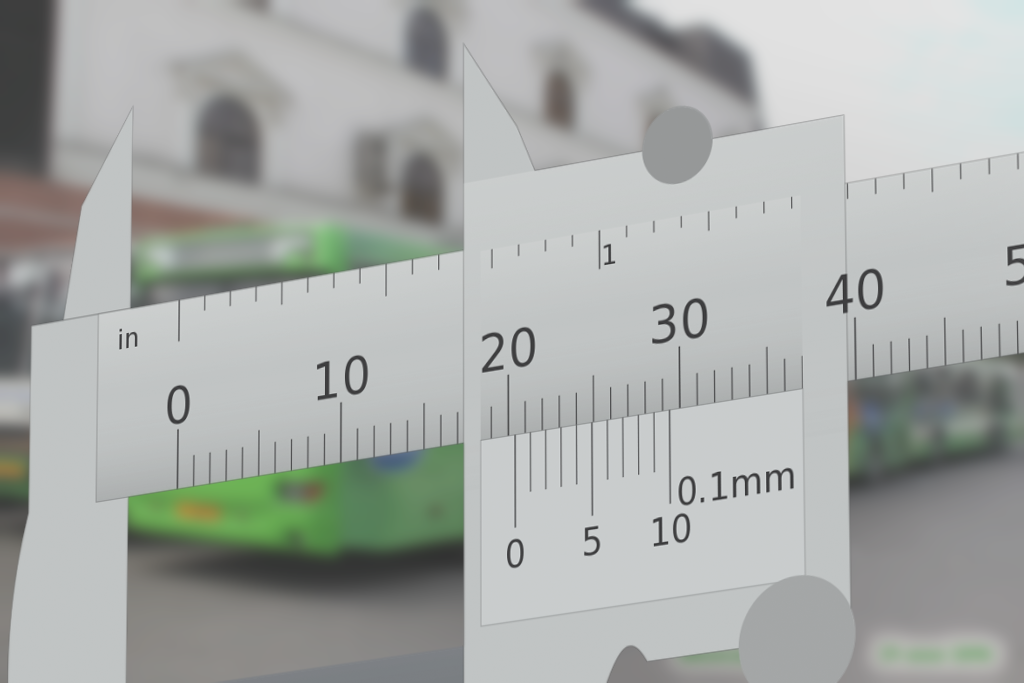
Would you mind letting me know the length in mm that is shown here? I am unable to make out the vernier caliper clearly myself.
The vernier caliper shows 20.4 mm
